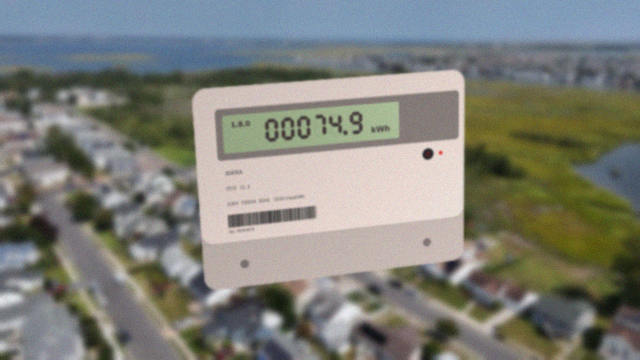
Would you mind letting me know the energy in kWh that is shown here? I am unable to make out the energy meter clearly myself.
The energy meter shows 74.9 kWh
